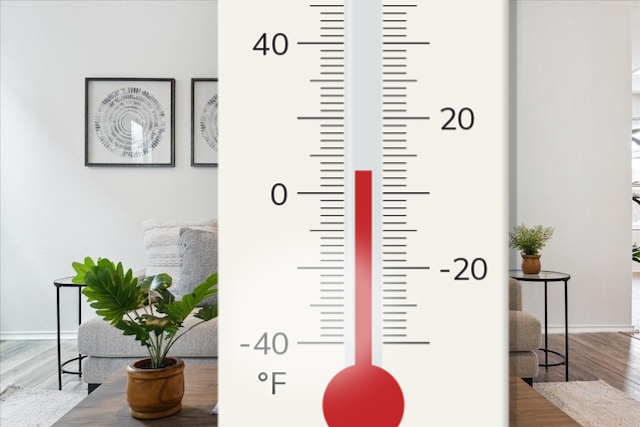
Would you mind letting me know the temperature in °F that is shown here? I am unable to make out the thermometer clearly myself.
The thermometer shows 6 °F
